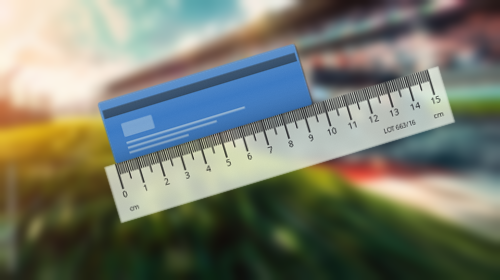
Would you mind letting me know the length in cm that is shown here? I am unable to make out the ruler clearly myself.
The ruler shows 9.5 cm
